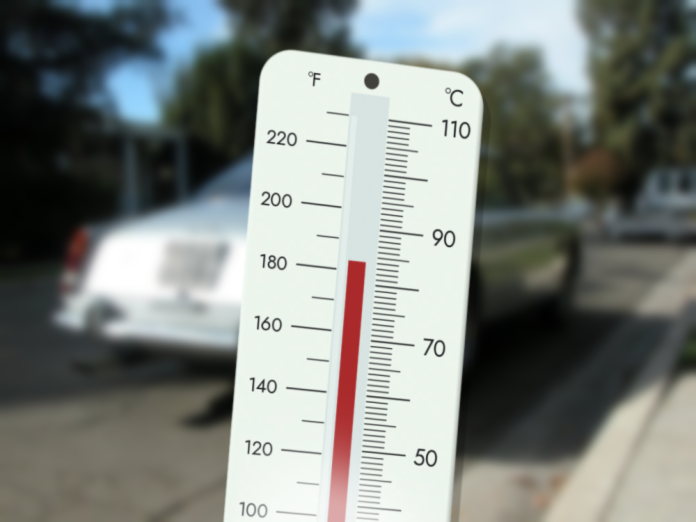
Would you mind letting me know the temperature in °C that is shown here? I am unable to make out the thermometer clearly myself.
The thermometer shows 84 °C
